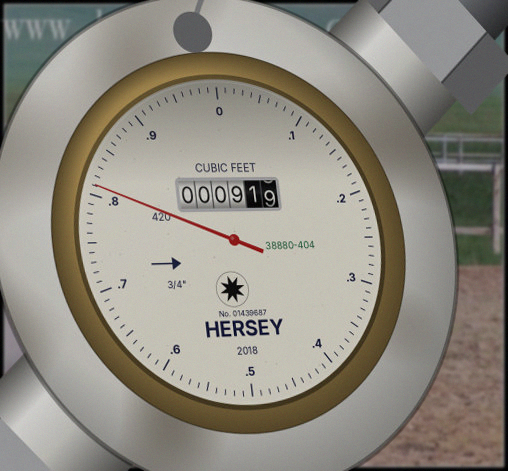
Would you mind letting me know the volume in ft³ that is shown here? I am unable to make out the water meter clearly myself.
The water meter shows 918.81 ft³
